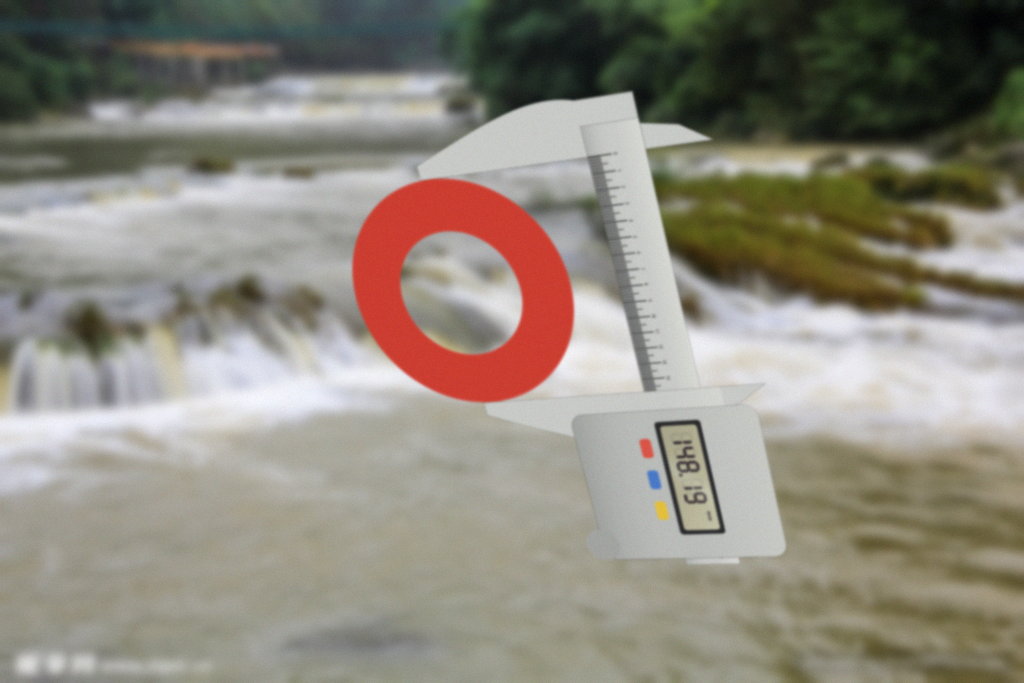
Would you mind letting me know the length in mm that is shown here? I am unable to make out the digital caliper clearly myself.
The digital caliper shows 148.19 mm
